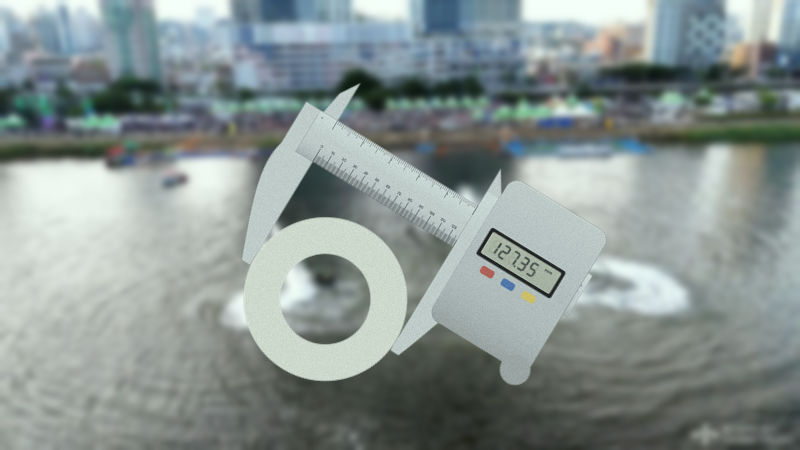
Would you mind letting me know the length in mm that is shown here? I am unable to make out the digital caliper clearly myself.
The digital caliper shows 127.35 mm
